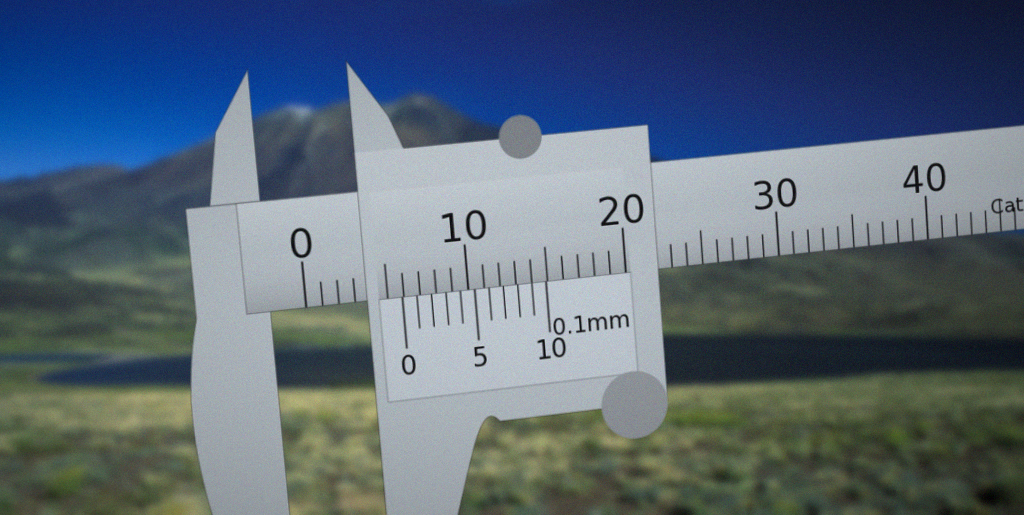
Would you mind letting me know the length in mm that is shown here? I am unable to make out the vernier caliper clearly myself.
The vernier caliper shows 5.9 mm
